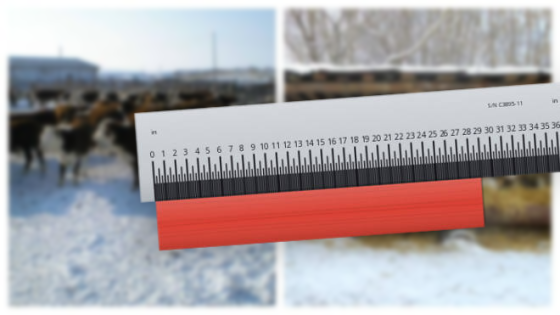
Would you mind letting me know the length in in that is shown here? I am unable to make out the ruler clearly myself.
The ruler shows 29 in
